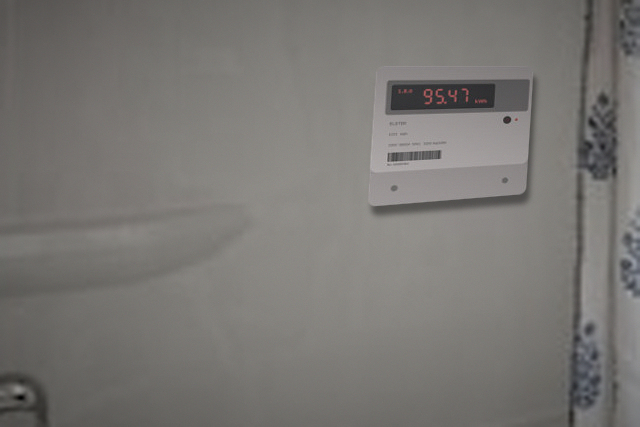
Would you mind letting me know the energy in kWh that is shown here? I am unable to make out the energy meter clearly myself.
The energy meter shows 95.47 kWh
